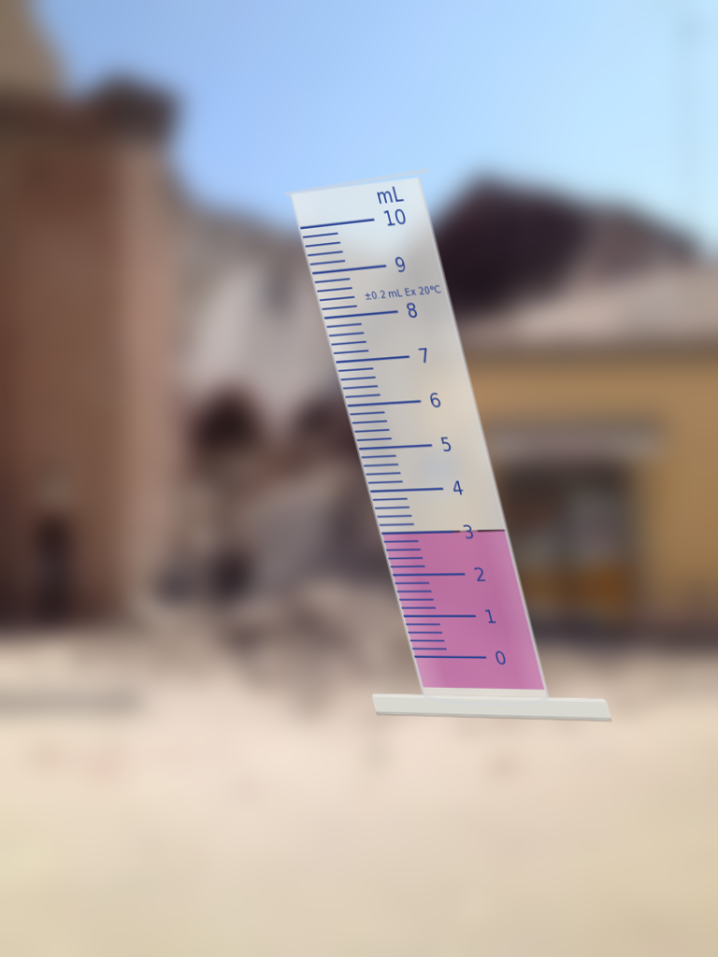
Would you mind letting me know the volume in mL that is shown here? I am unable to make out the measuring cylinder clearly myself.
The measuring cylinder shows 3 mL
